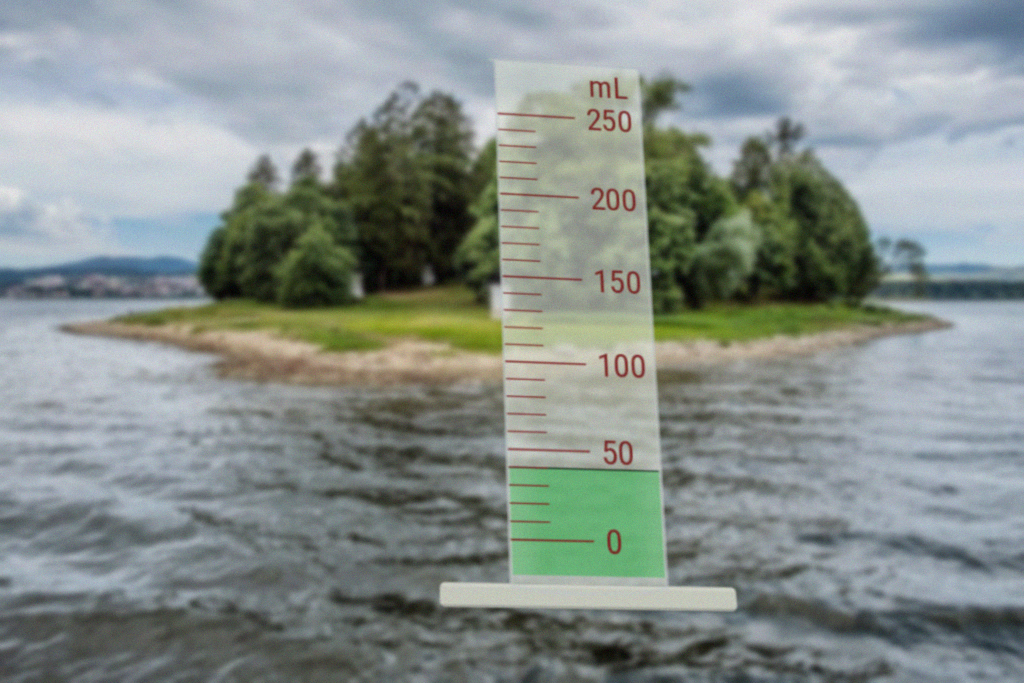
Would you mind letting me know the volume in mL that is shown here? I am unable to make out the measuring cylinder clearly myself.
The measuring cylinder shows 40 mL
